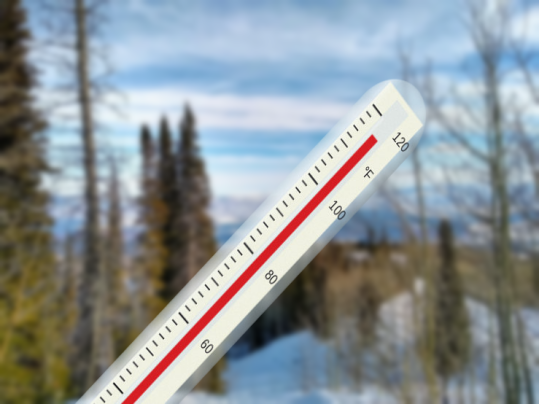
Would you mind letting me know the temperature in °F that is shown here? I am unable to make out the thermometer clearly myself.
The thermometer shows 116 °F
